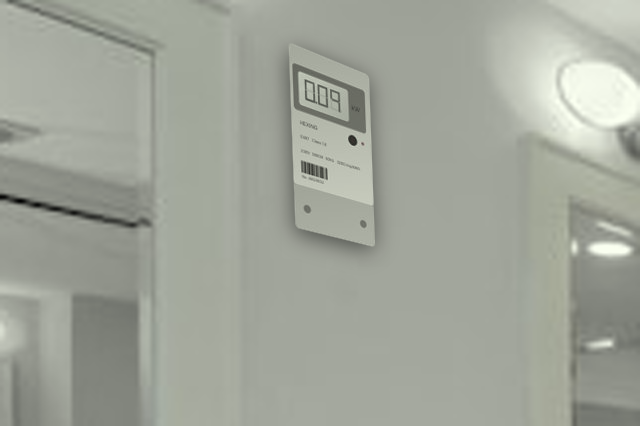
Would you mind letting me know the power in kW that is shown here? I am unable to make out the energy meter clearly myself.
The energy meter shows 0.09 kW
